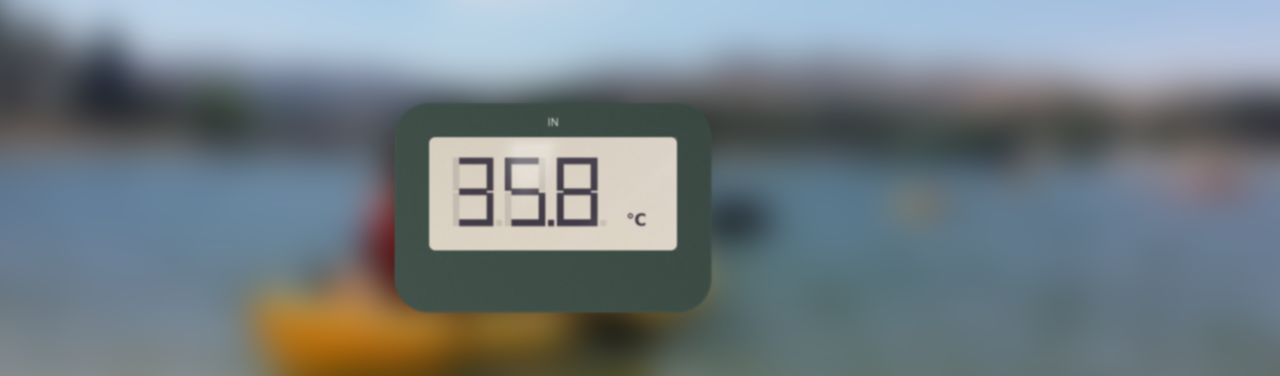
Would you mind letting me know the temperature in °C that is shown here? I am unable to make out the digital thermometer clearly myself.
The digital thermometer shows 35.8 °C
